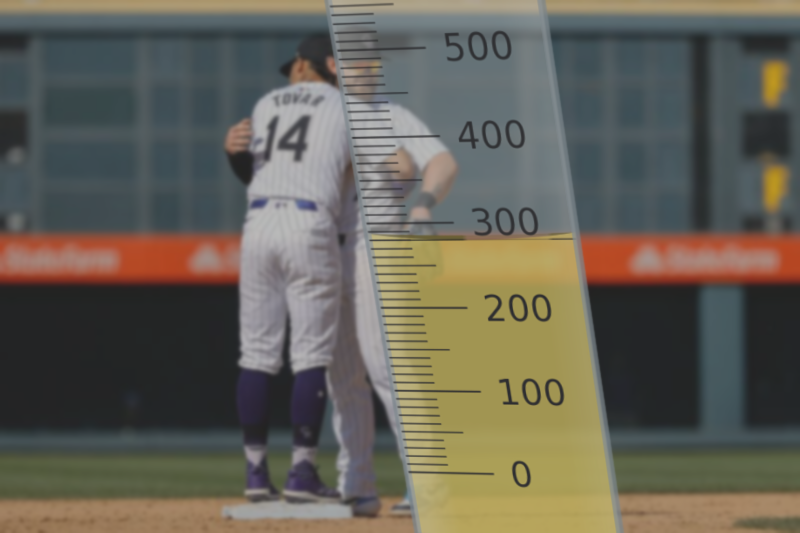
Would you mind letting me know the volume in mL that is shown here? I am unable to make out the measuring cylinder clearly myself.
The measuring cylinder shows 280 mL
